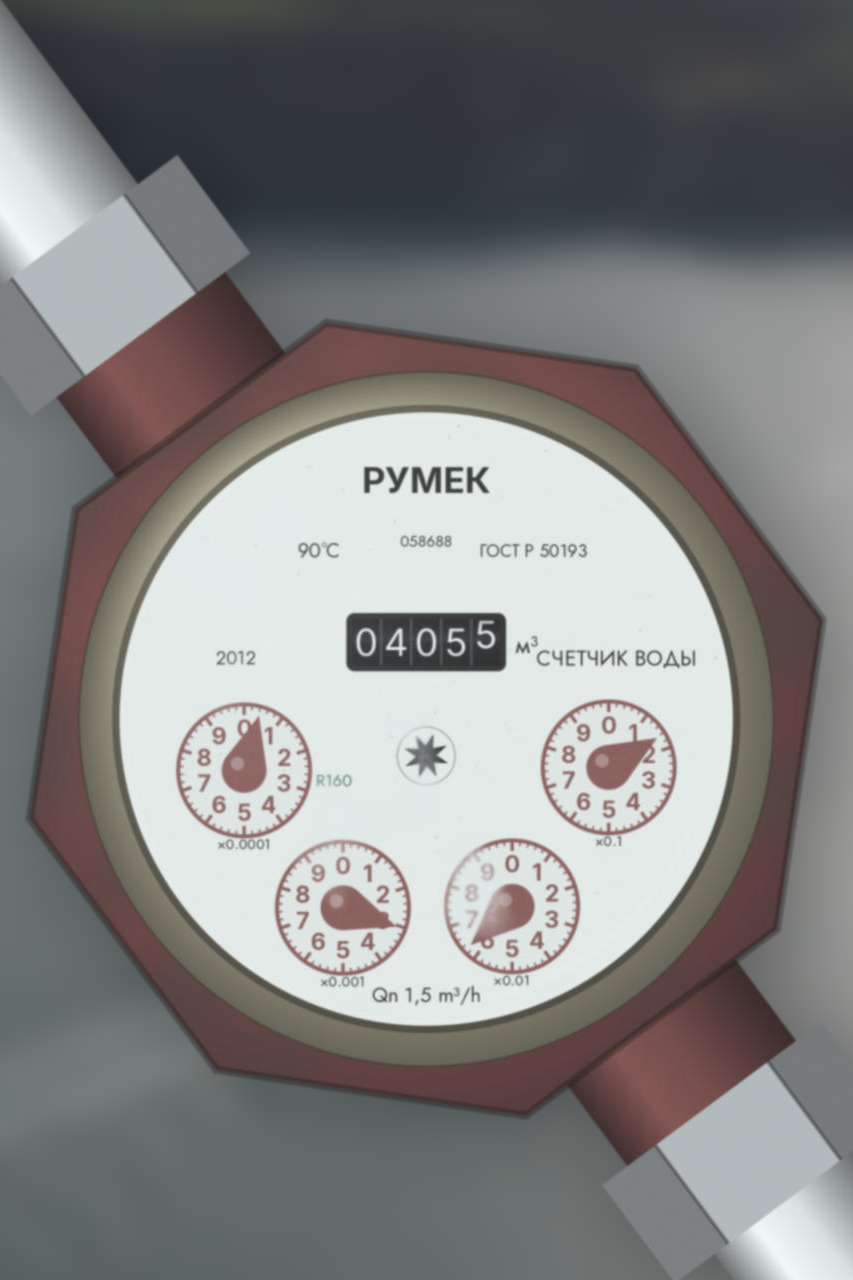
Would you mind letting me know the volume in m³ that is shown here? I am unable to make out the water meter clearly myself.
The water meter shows 4055.1630 m³
